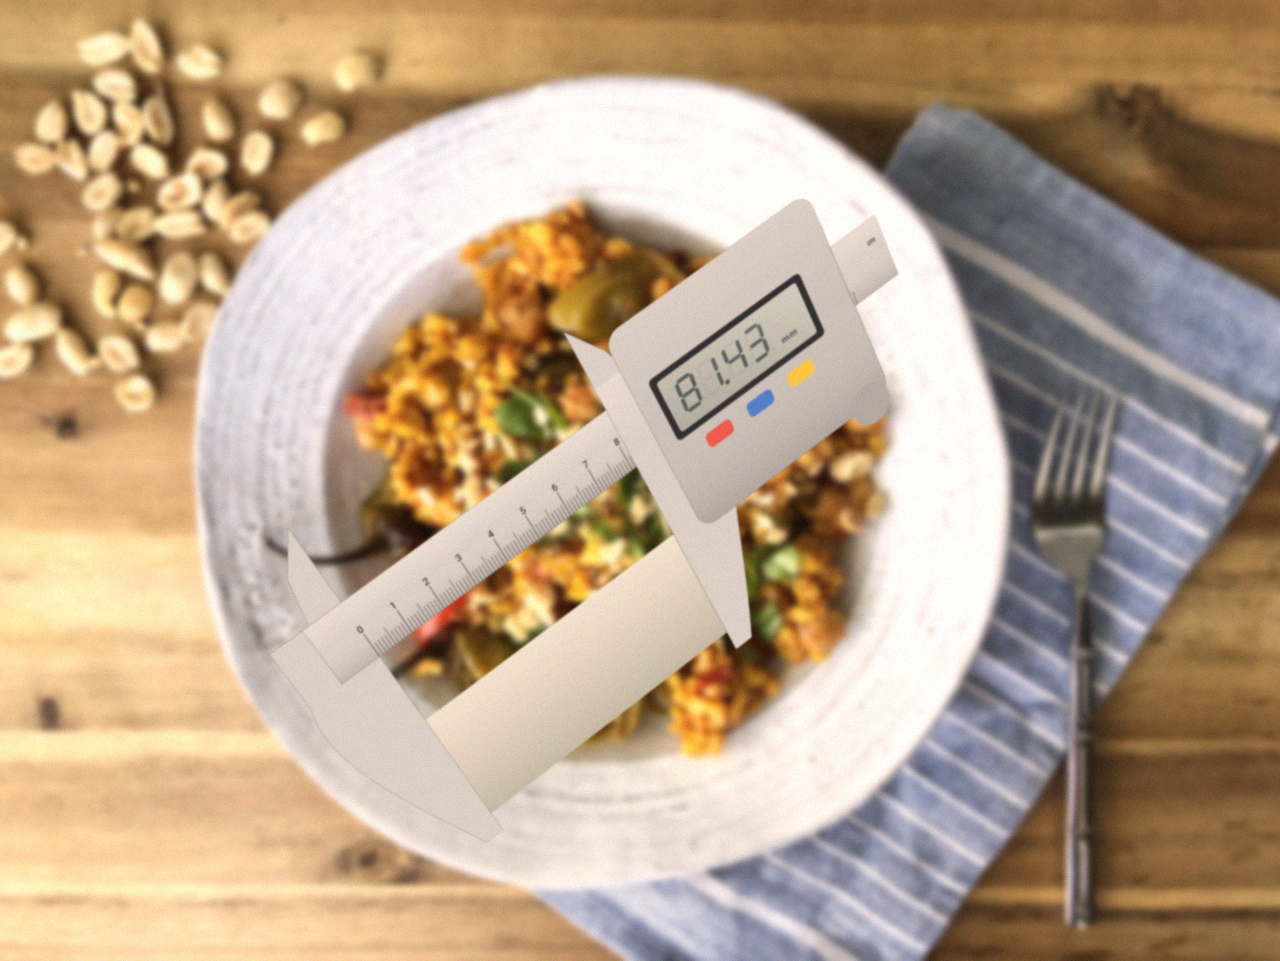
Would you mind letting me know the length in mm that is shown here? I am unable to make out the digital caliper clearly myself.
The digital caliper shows 81.43 mm
